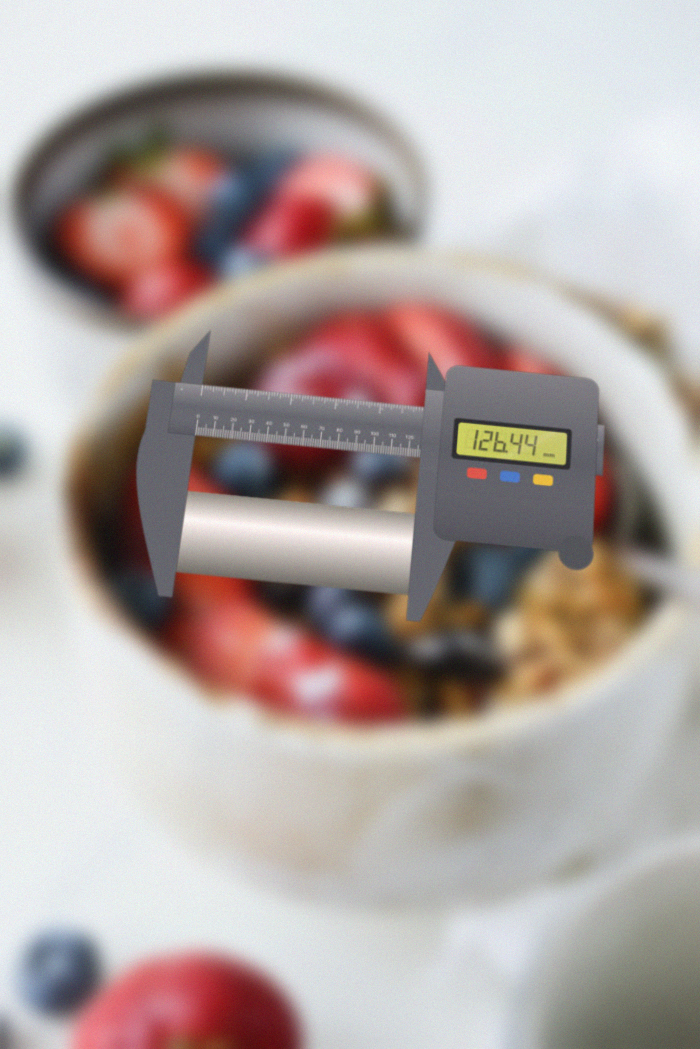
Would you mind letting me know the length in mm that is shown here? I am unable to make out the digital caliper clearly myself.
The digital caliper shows 126.44 mm
